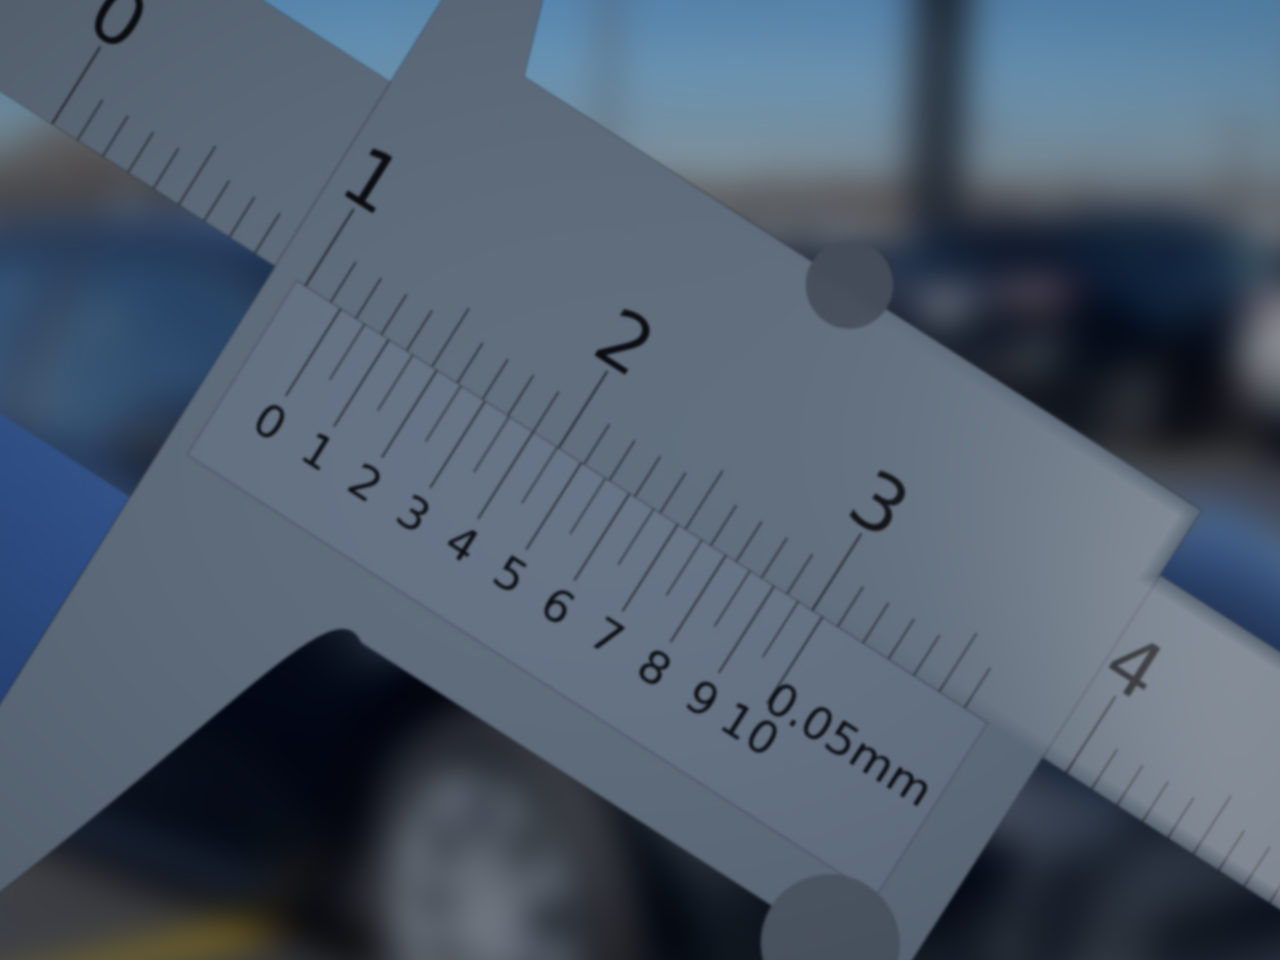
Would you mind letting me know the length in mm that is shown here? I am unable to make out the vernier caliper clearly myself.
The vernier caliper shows 11.4 mm
